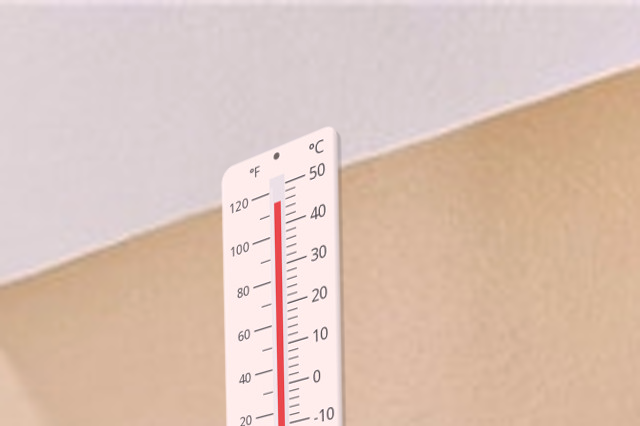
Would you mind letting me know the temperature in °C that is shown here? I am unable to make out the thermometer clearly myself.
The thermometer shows 46 °C
